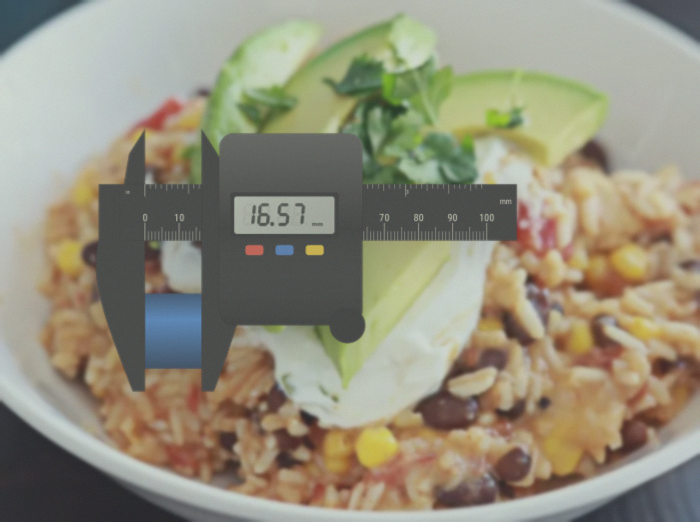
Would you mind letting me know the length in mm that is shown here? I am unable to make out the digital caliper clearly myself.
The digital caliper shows 16.57 mm
